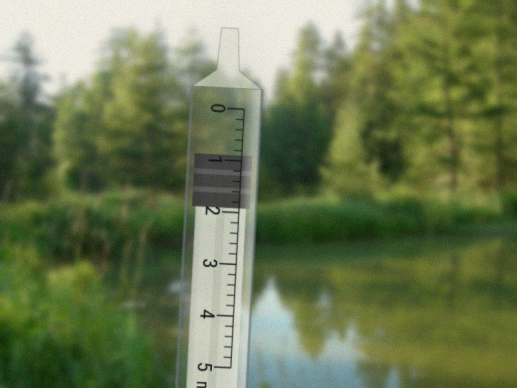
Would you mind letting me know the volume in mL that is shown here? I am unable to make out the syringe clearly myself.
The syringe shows 0.9 mL
